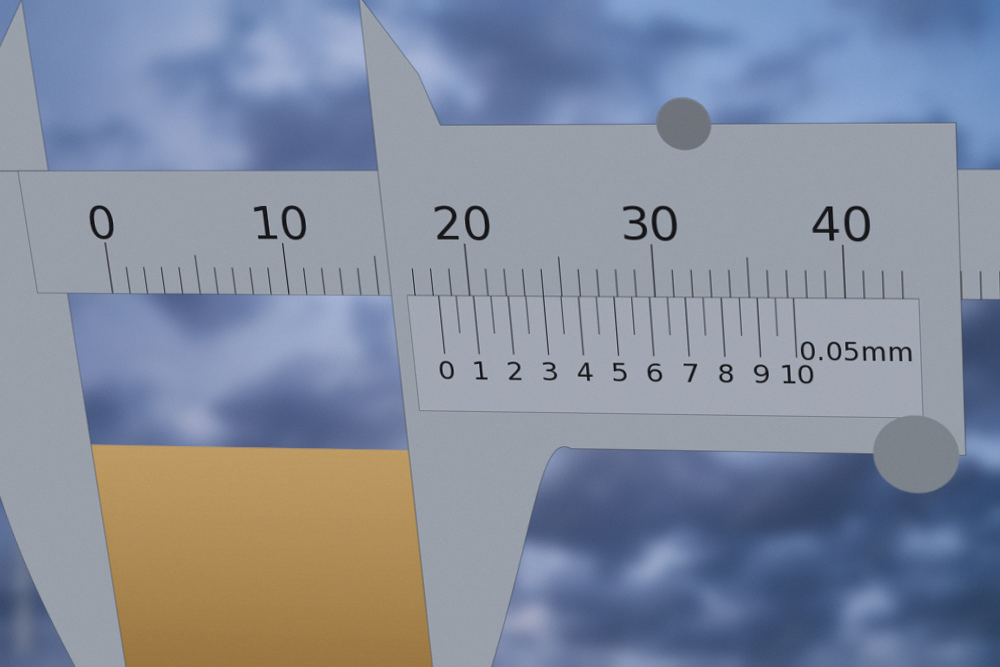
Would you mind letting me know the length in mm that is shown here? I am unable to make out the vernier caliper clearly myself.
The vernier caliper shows 18.3 mm
